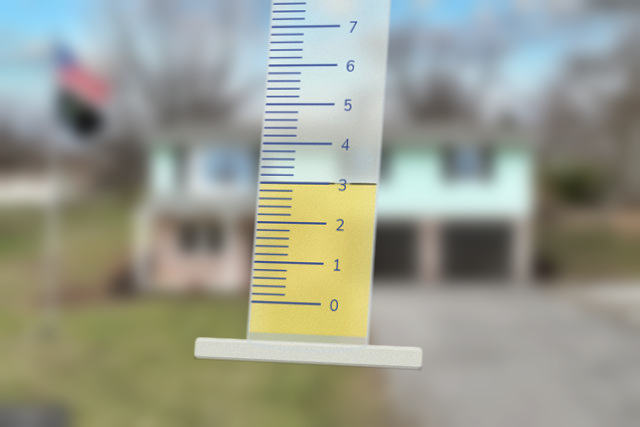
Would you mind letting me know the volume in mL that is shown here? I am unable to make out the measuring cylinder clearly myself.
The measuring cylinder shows 3 mL
